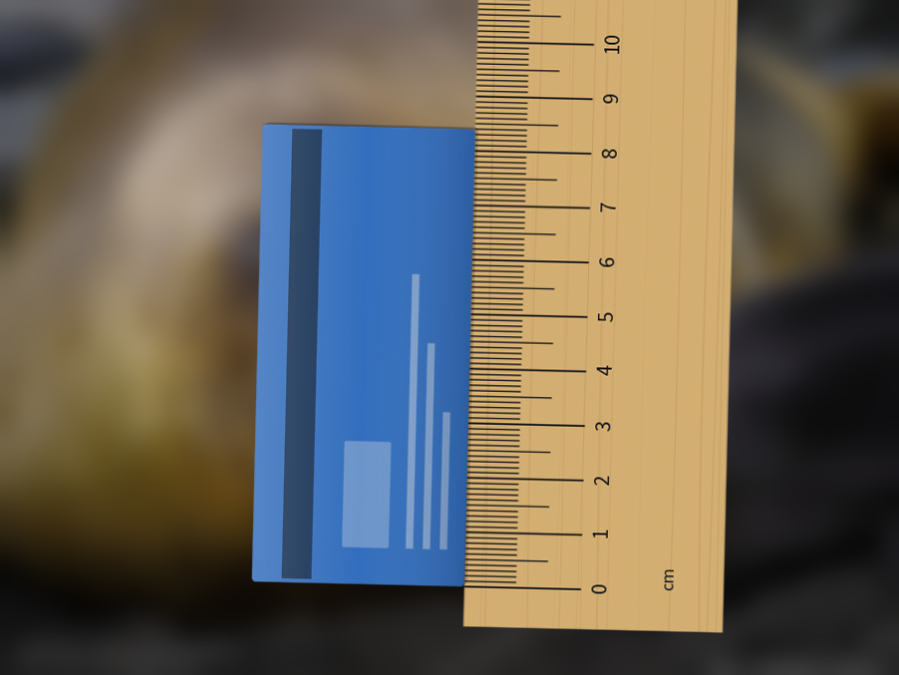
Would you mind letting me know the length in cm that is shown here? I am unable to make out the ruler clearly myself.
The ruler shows 8.4 cm
